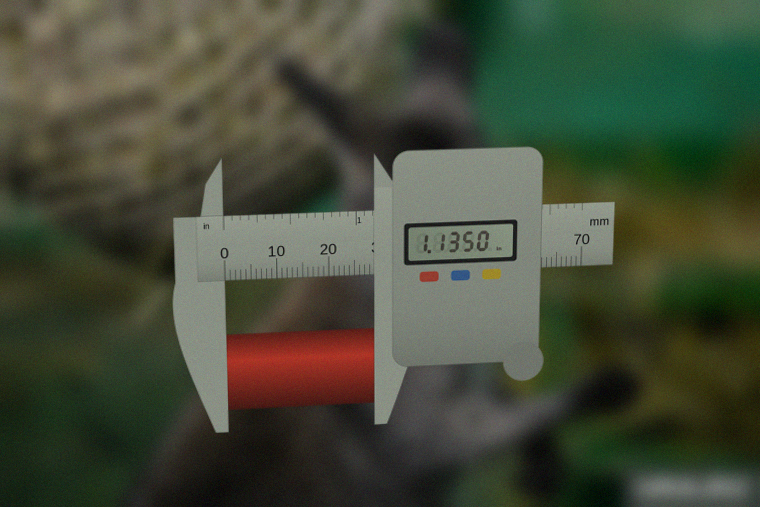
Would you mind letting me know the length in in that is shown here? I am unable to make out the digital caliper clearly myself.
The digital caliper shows 1.1350 in
